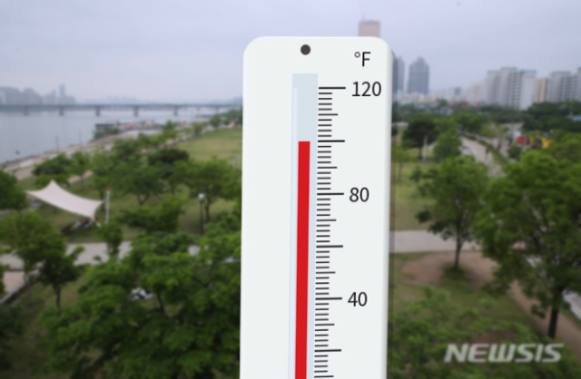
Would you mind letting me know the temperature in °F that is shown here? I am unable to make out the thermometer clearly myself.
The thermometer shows 100 °F
